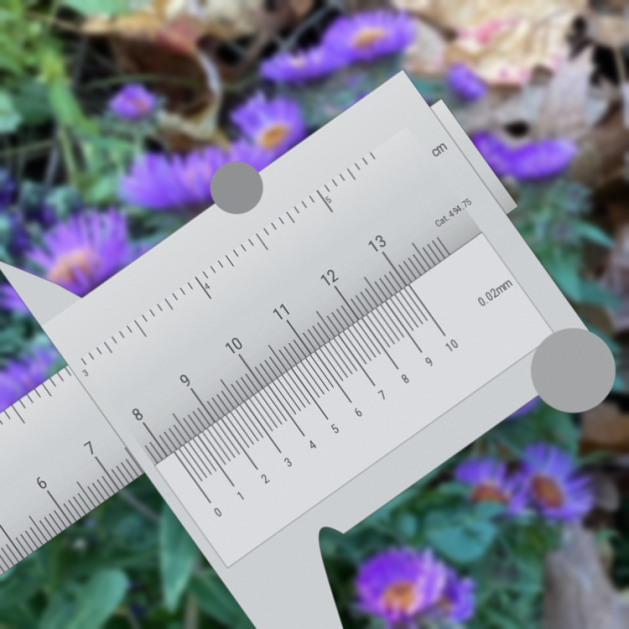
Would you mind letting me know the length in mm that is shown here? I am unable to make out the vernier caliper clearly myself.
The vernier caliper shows 81.4 mm
